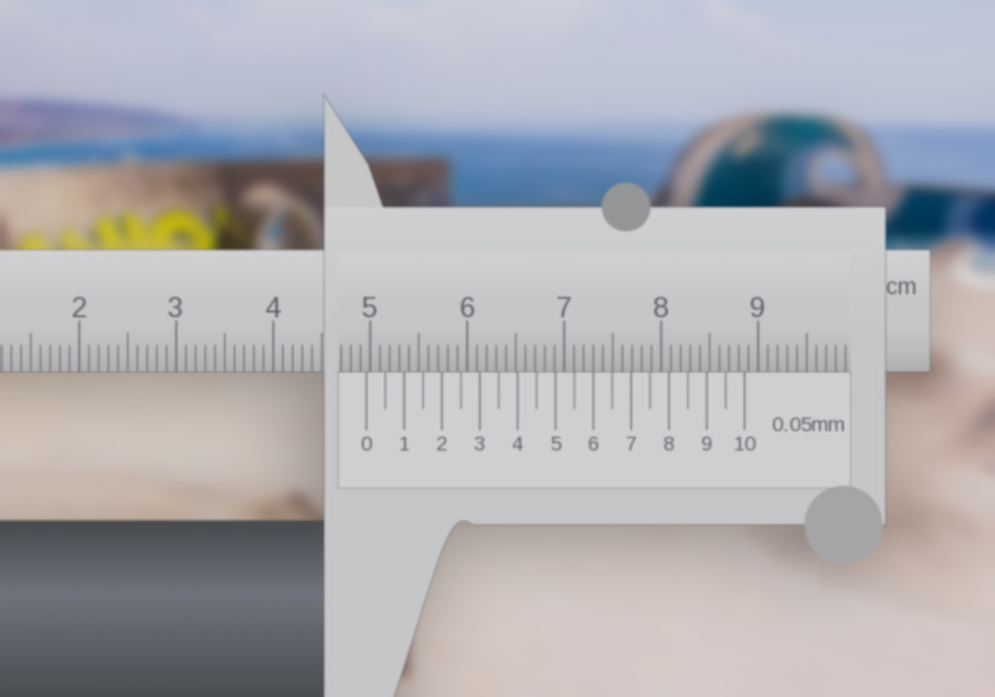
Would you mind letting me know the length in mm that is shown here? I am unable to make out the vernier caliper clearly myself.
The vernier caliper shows 49.6 mm
